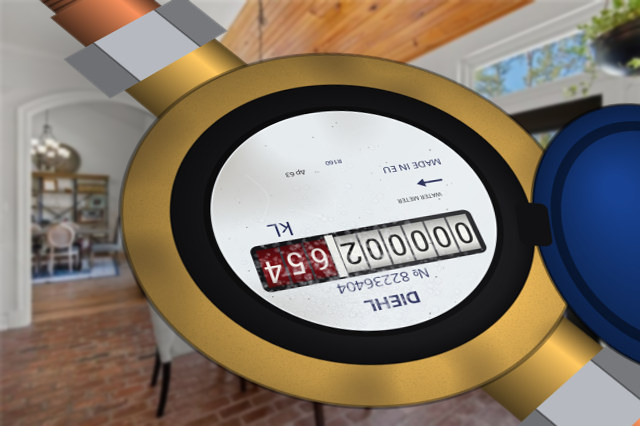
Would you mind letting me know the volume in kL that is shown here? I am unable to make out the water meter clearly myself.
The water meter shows 2.654 kL
